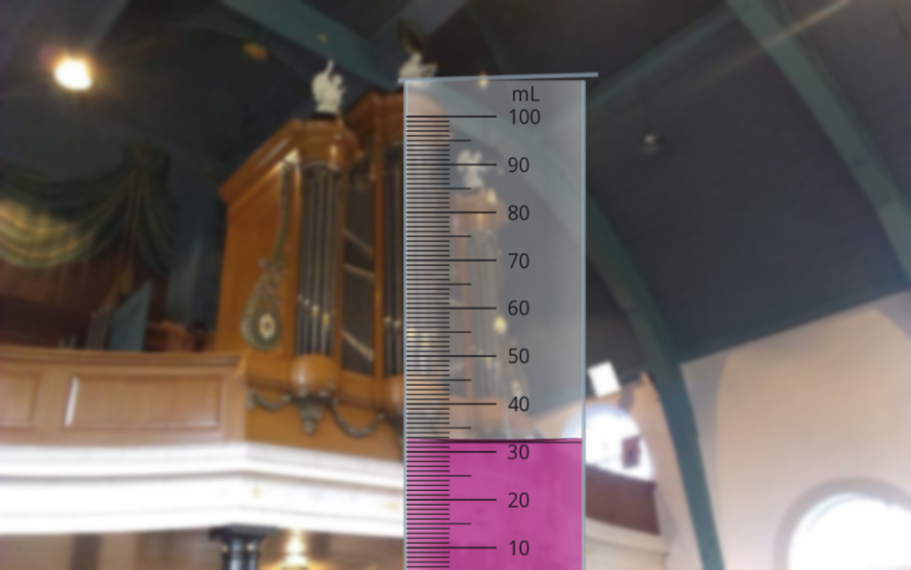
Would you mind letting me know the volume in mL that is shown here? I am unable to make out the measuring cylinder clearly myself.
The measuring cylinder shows 32 mL
